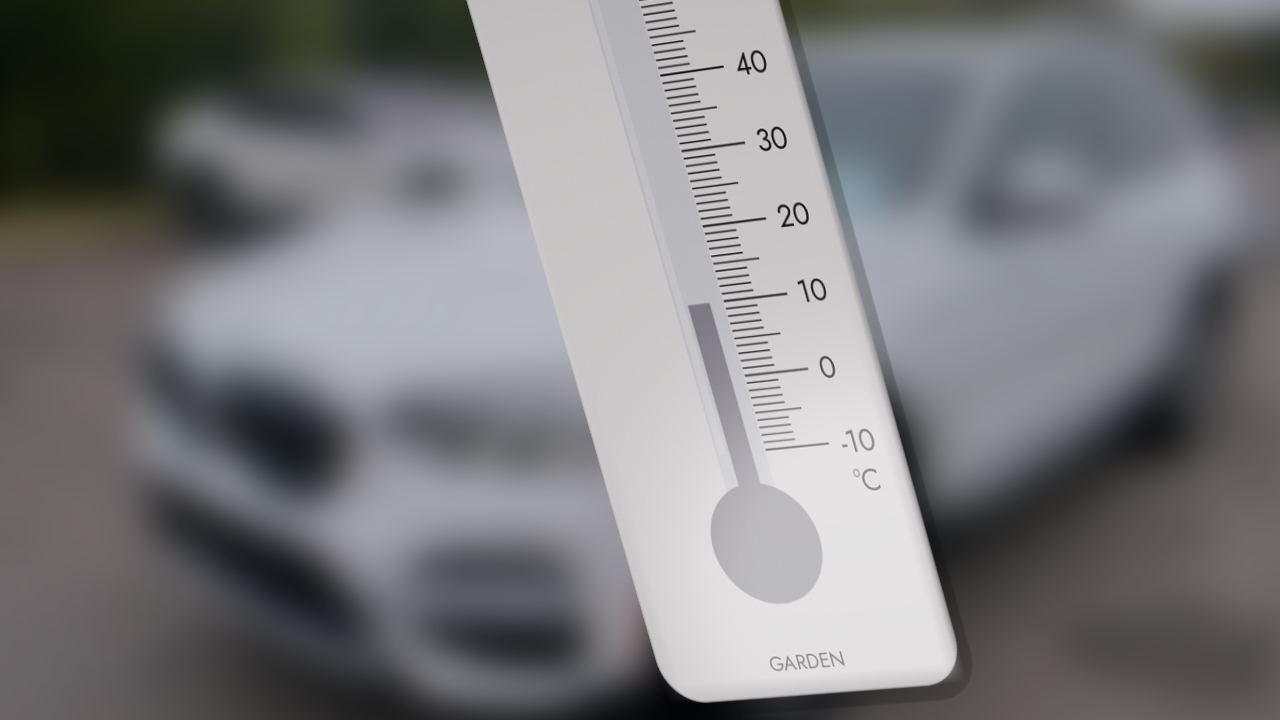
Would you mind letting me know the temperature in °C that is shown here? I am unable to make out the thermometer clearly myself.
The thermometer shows 10 °C
